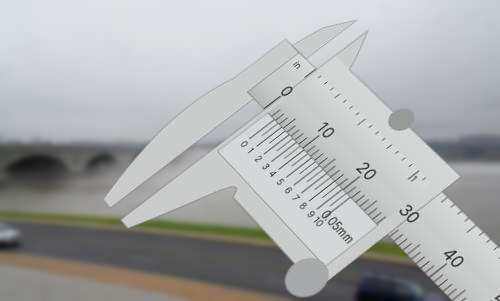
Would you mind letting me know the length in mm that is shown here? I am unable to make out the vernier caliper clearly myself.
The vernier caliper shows 2.8 mm
